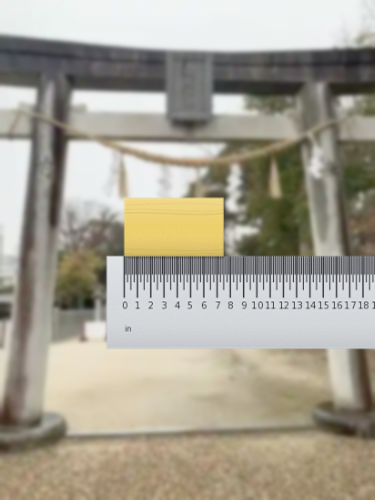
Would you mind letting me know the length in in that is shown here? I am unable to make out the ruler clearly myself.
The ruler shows 7.5 in
